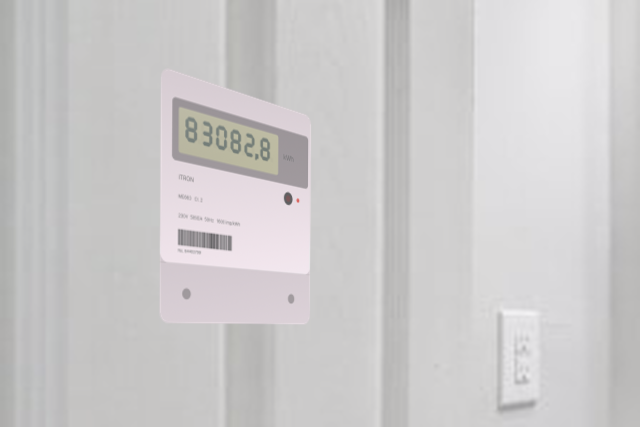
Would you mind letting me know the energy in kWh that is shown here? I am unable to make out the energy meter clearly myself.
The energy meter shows 83082.8 kWh
